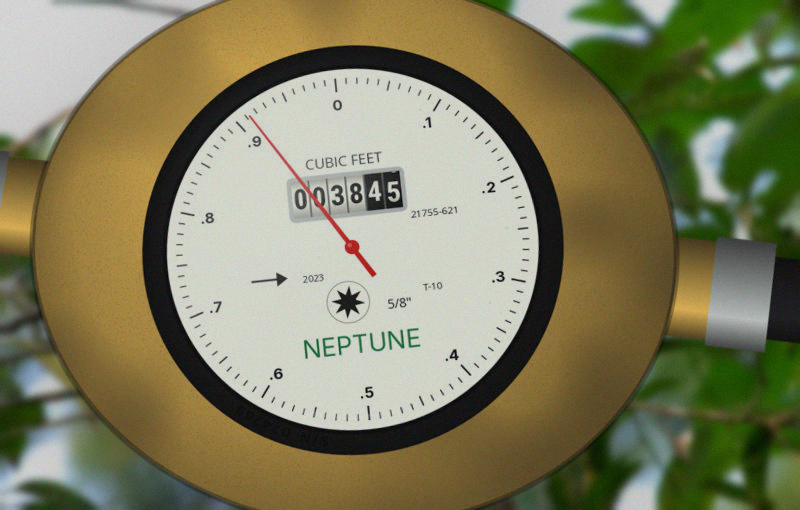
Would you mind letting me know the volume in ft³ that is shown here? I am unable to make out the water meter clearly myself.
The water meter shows 3844.91 ft³
